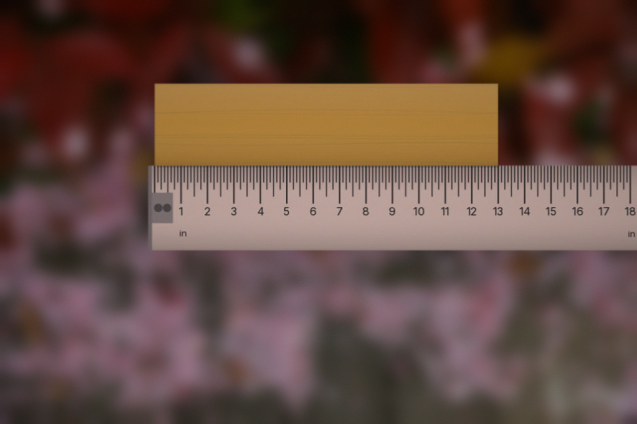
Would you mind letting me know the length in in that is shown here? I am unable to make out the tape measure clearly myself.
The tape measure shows 13 in
